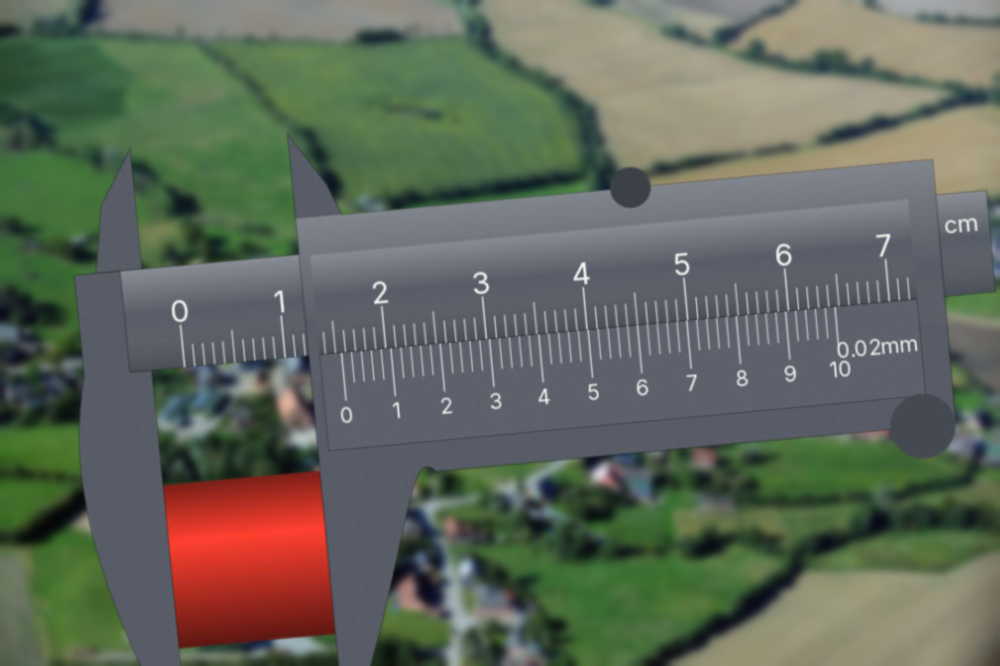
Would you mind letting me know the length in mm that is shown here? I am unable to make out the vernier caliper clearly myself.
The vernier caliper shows 15.6 mm
